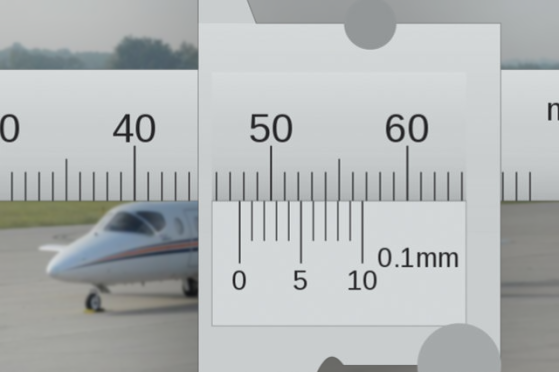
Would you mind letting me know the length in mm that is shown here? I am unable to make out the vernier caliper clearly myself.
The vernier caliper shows 47.7 mm
